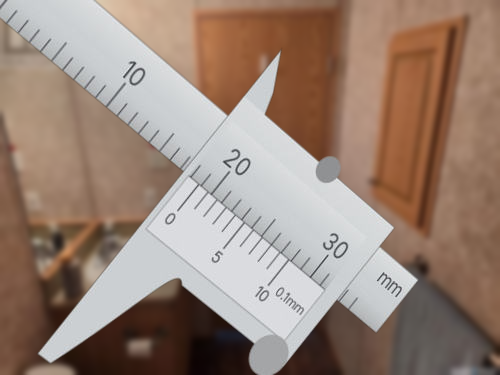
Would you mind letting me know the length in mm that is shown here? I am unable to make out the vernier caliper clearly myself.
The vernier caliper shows 18.8 mm
